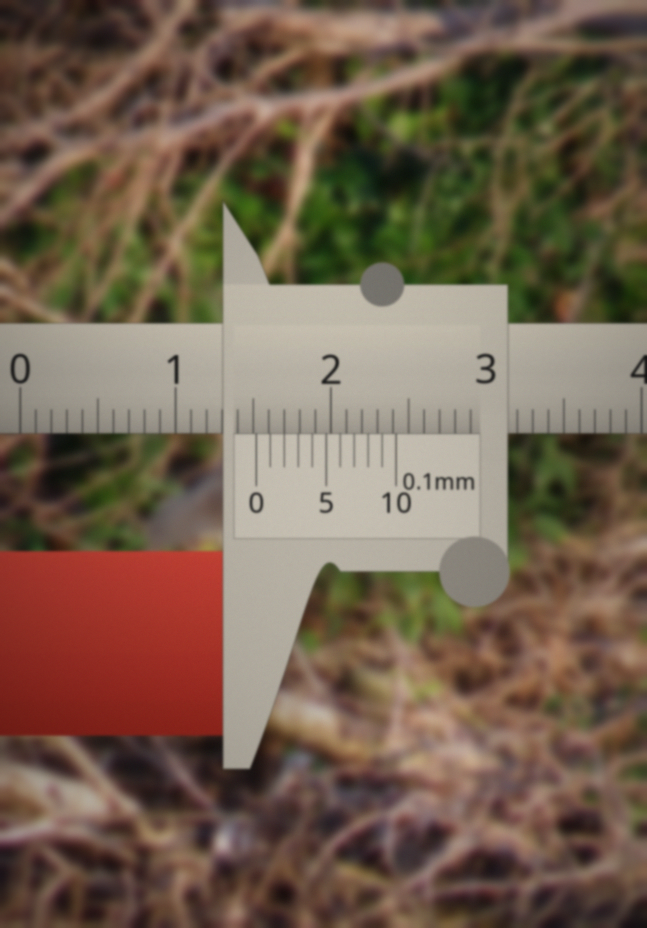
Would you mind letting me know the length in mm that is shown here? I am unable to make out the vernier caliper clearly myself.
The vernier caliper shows 15.2 mm
